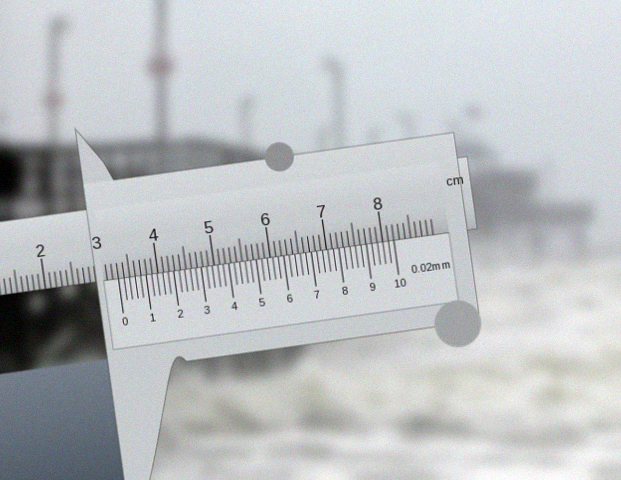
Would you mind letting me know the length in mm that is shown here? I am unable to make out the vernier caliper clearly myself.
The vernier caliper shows 33.0 mm
